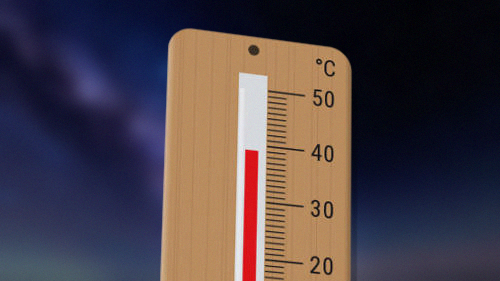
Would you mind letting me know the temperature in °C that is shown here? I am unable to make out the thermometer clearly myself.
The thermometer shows 39 °C
